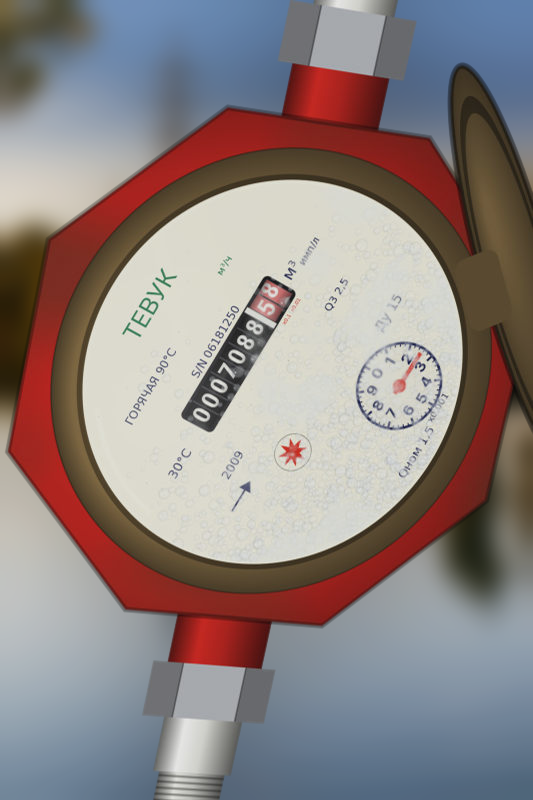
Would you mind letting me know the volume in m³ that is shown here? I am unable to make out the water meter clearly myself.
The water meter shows 7088.582 m³
